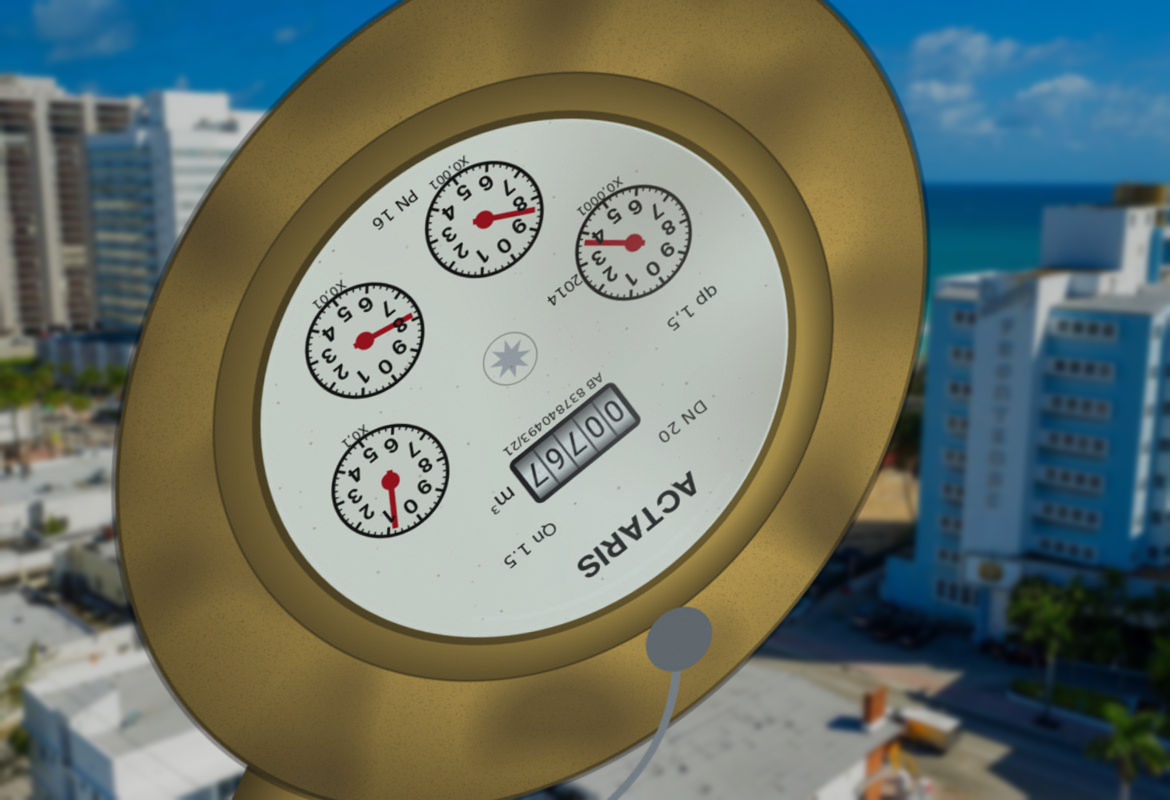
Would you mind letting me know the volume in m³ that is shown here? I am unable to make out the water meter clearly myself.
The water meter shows 767.0783 m³
